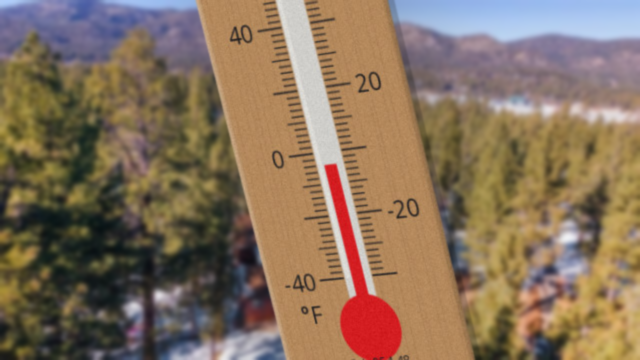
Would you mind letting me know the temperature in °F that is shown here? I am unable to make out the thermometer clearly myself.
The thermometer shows -4 °F
